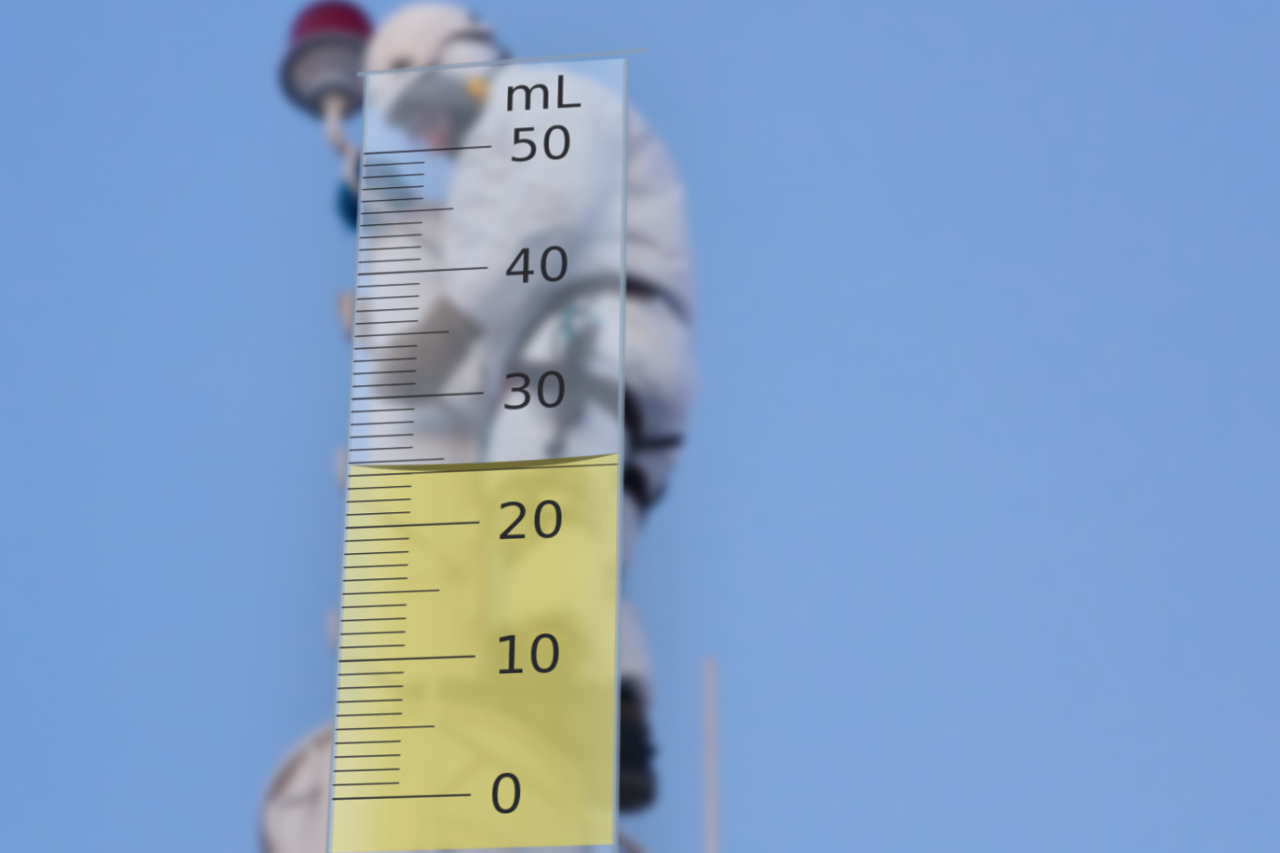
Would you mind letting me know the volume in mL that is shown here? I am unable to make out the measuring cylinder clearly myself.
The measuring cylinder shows 24 mL
